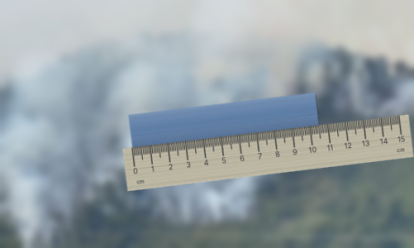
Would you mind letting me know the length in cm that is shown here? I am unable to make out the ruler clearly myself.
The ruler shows 10.5 cm
